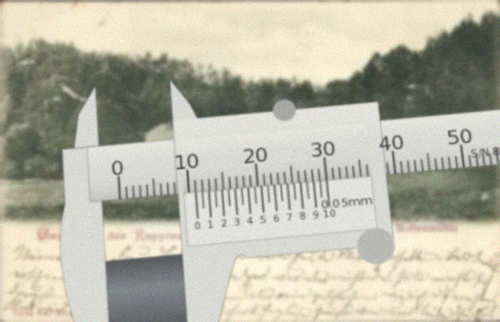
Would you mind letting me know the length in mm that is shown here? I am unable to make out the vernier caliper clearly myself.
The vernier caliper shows 11.0 mm
